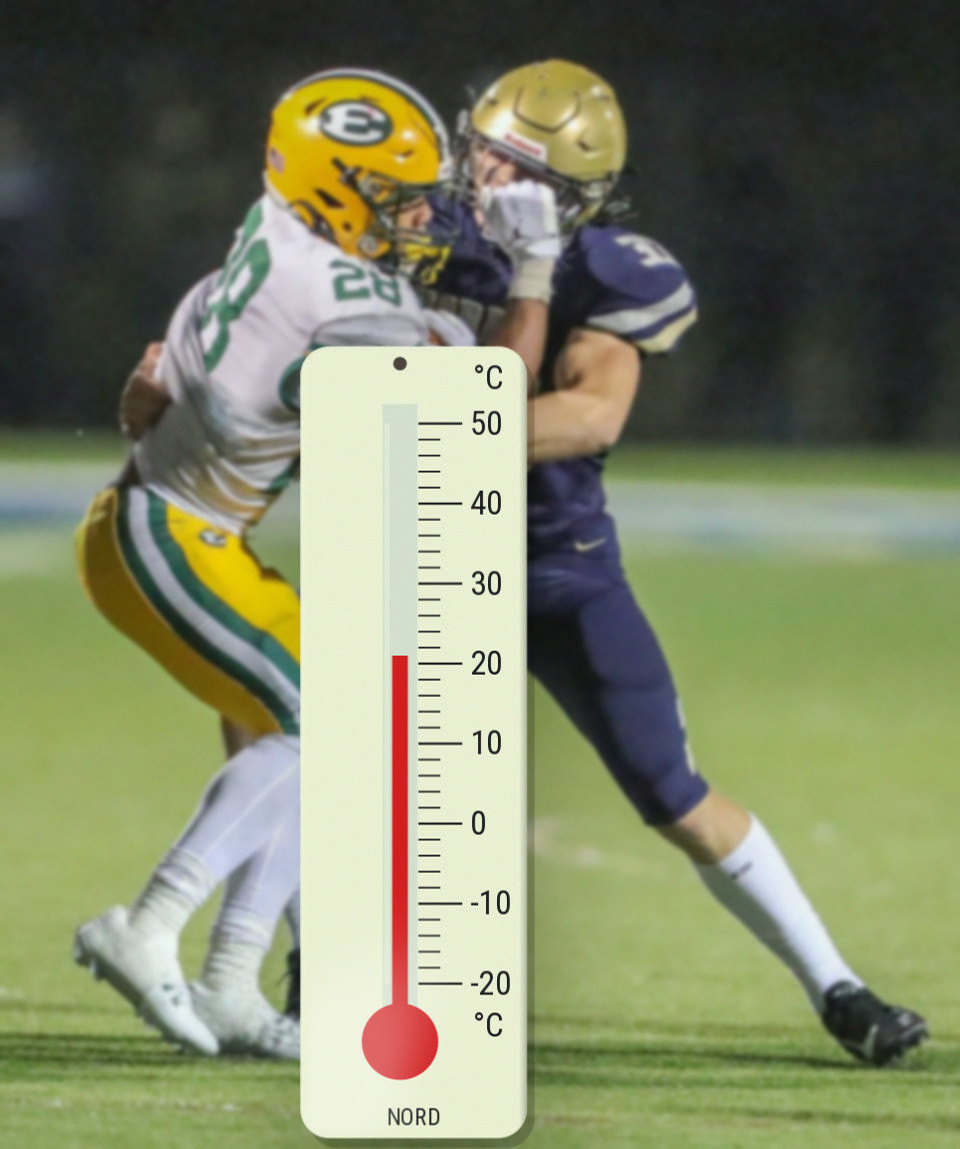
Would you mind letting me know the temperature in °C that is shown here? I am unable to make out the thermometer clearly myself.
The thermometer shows 21 °C
